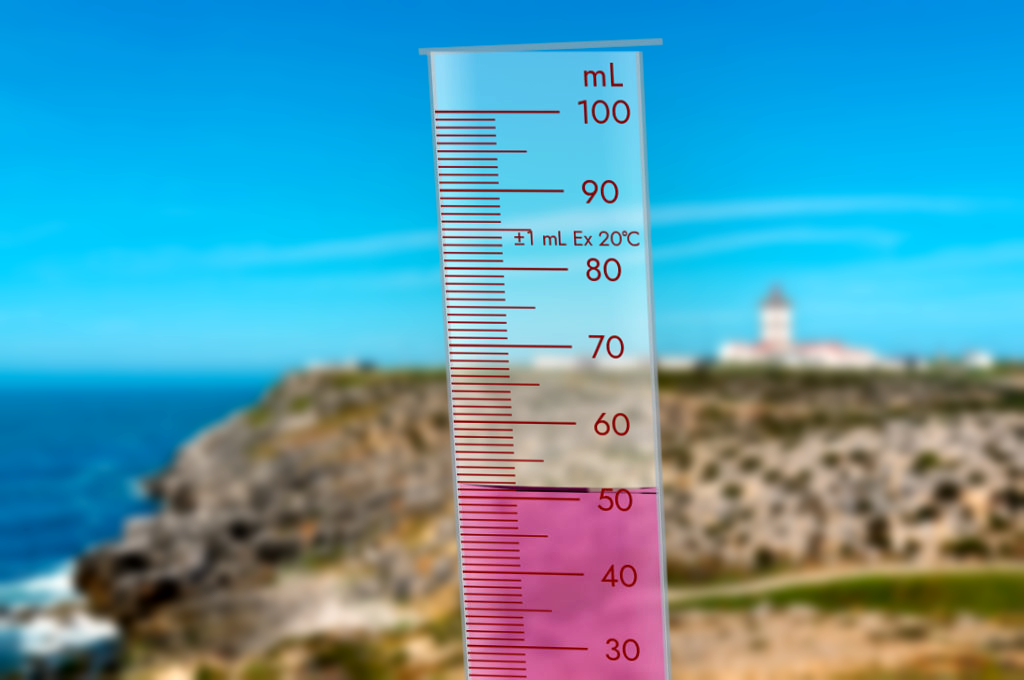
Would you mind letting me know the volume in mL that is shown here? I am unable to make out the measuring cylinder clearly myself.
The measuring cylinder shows 51 mL
